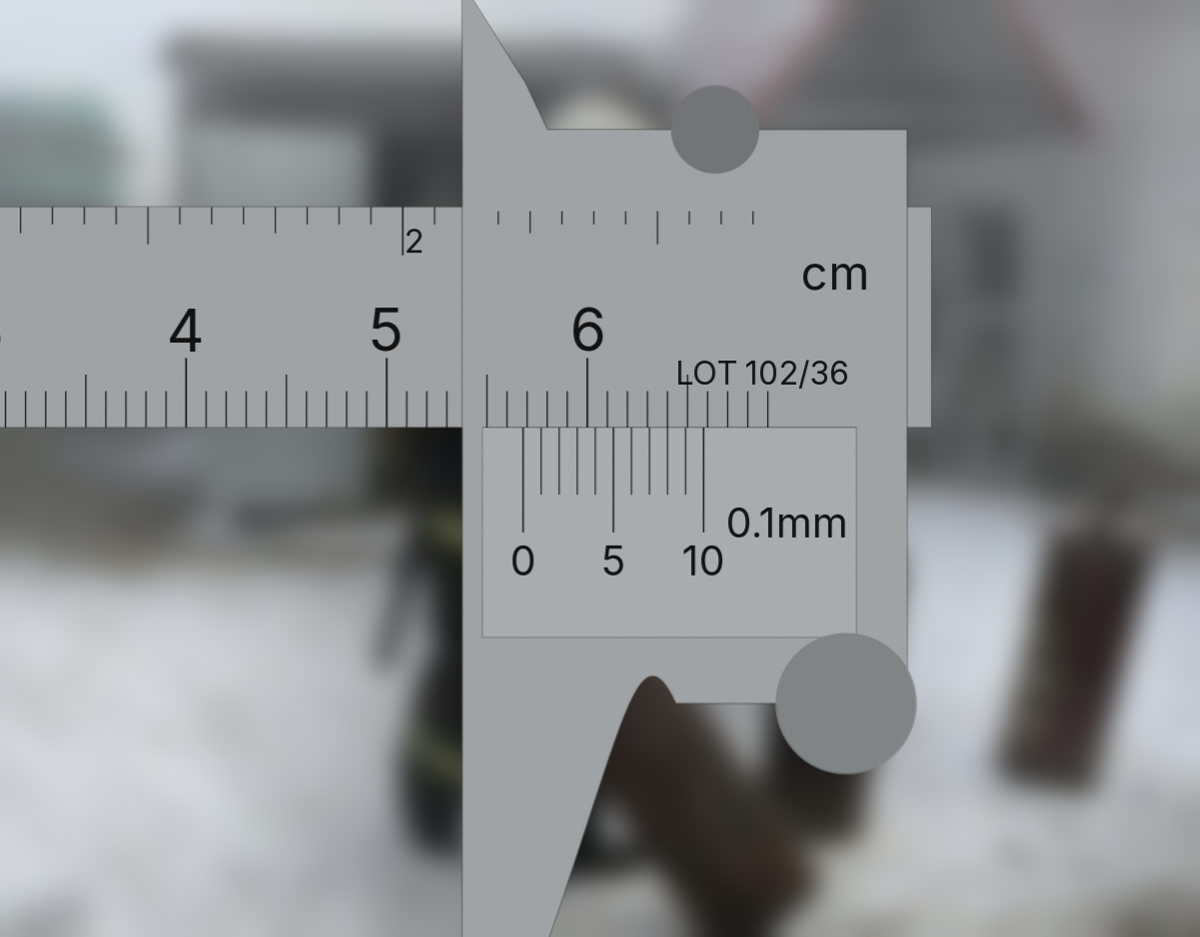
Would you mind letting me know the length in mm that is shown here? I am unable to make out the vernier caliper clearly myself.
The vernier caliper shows 56.8 mm
